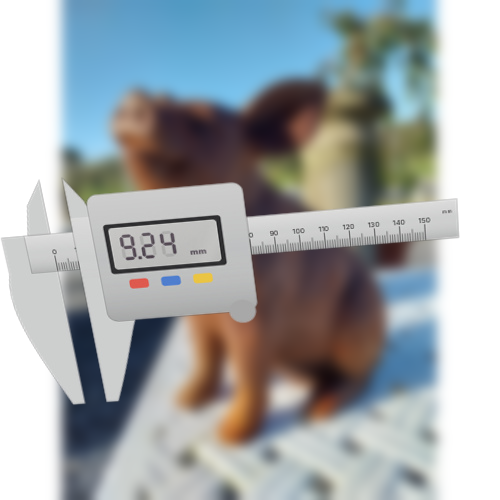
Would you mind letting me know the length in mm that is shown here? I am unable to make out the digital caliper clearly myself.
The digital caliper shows 9.24 mm
